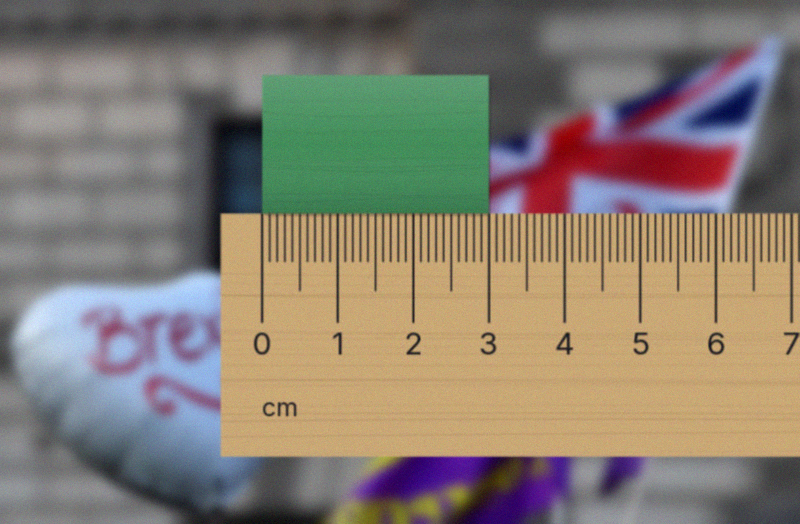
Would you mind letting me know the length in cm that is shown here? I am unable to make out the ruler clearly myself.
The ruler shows 3 cm
